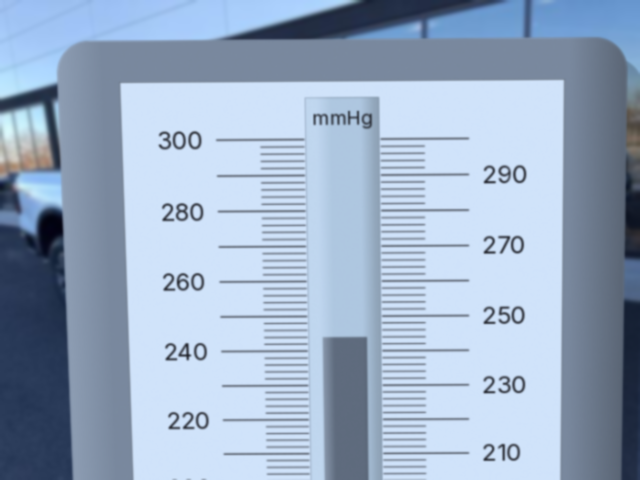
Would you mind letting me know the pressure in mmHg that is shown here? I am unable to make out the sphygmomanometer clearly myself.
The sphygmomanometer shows 244 mmHg
